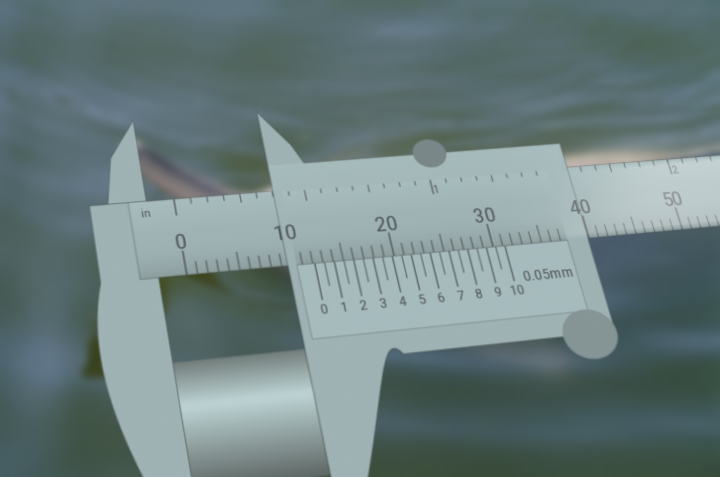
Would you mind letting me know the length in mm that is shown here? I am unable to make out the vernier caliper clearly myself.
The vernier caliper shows 12.2 mm
